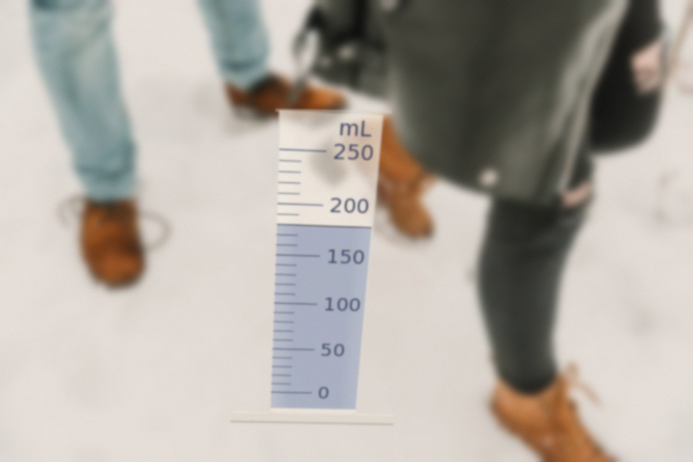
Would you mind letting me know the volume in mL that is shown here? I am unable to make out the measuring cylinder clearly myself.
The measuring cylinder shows 180 mL
